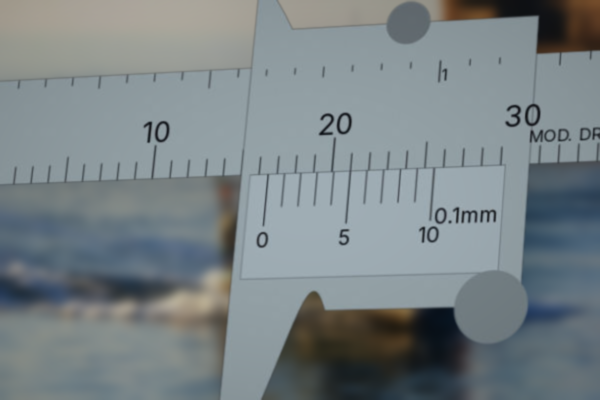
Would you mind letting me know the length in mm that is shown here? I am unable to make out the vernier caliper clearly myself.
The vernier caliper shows 16.5 mm
